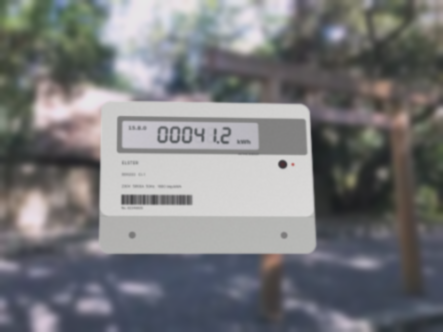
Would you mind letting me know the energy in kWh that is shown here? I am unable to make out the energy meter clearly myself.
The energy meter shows 41.2 kWh
